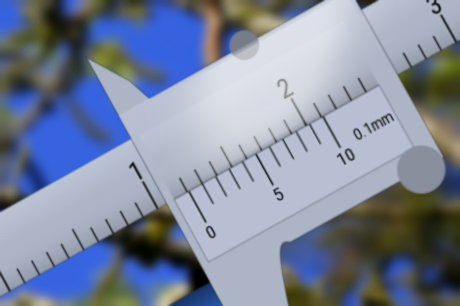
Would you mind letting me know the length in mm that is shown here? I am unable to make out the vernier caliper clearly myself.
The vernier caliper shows 12.1 mm
